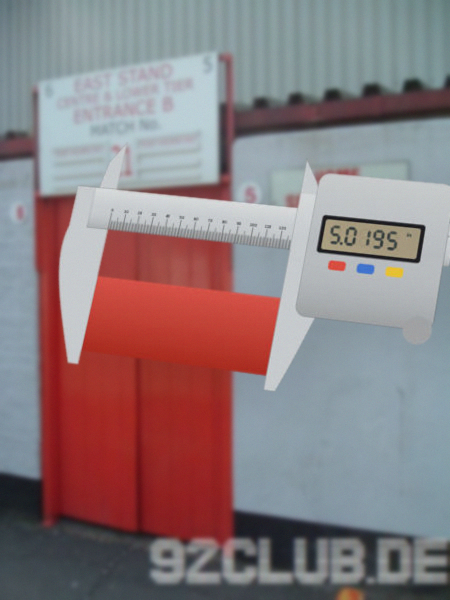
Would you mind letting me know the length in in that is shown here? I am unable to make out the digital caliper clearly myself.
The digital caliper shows 5.0195 in
